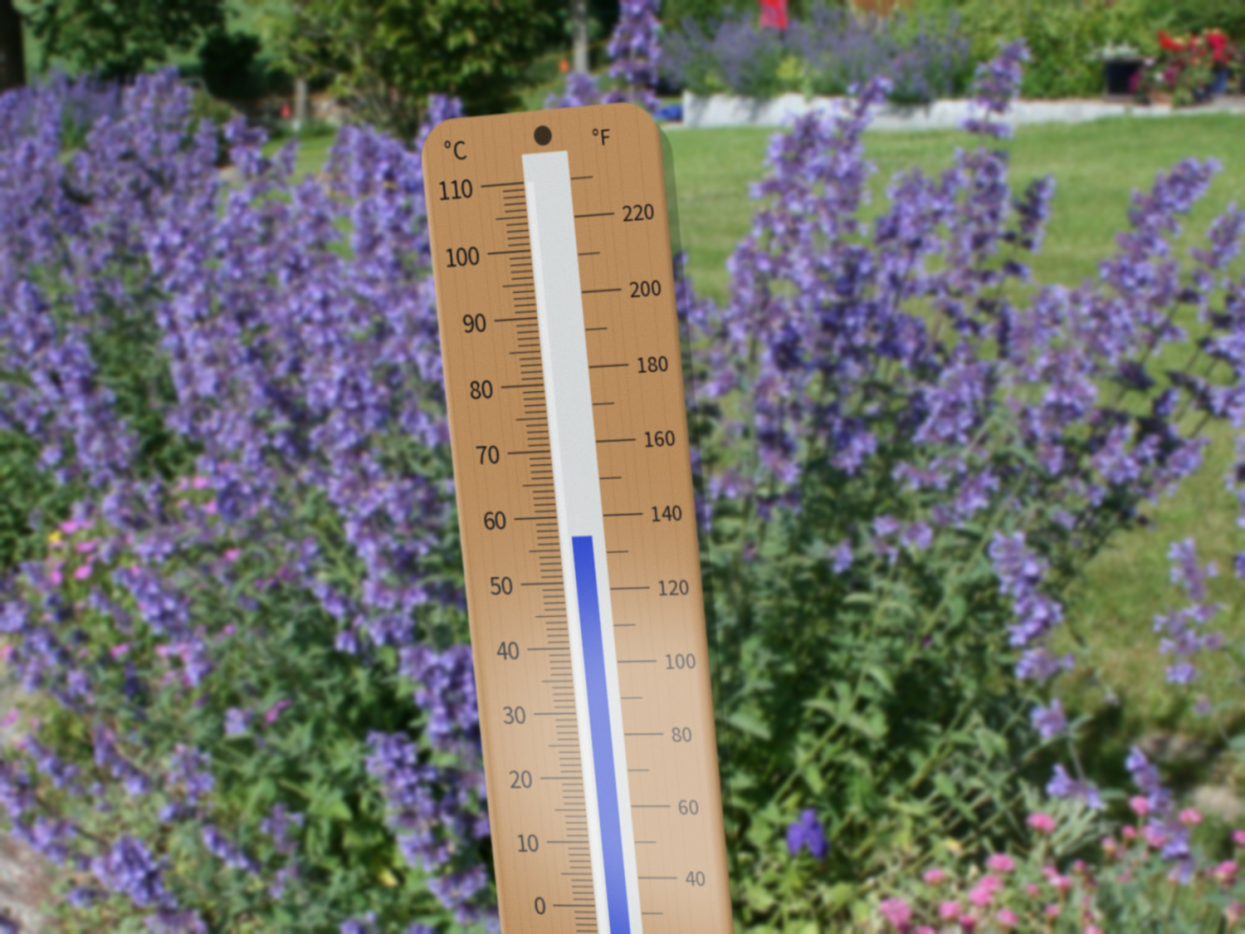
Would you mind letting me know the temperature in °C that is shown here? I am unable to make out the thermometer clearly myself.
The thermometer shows 57 °C
